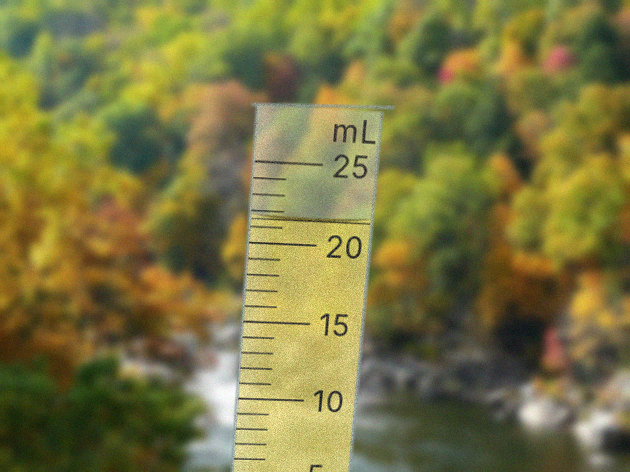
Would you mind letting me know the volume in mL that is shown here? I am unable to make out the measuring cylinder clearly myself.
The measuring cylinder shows 21.5 mL
